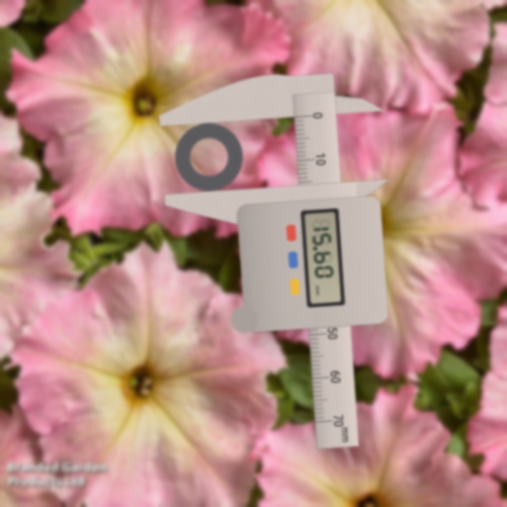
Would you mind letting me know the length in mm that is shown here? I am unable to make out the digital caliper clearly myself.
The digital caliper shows 15.60 mm
